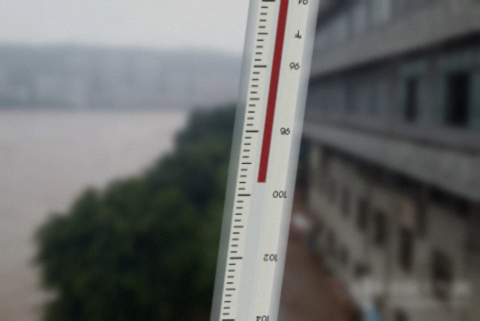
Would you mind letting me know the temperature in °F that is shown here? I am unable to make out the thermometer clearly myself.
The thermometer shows 99.6 °F
